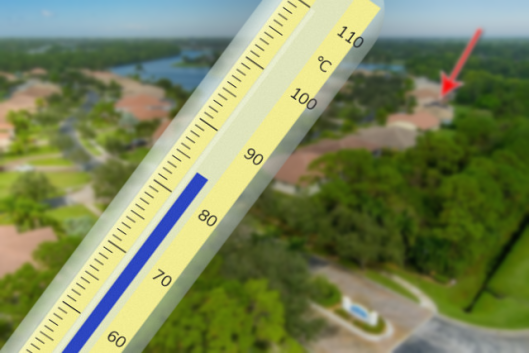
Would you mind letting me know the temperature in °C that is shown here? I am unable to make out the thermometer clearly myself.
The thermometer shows 84 °C
